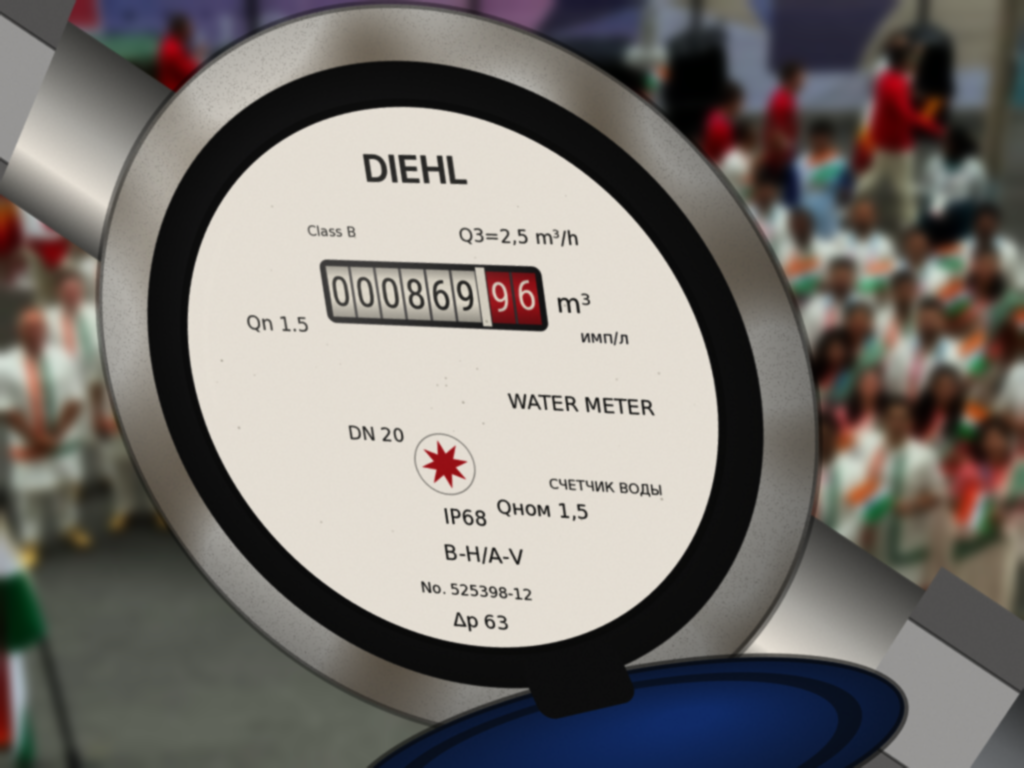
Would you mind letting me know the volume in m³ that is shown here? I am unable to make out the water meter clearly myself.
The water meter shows 869.96 m³
